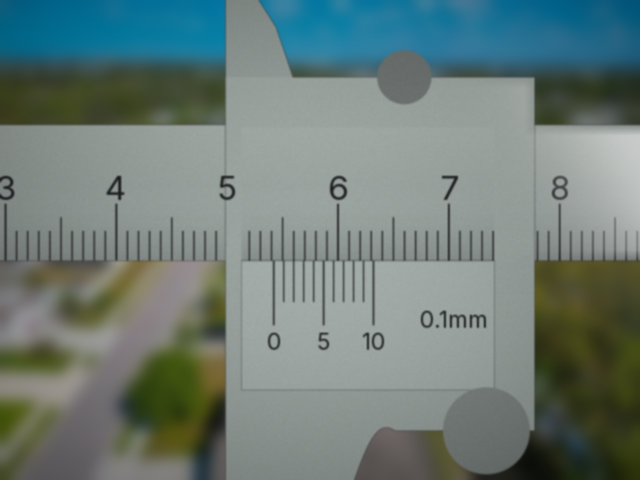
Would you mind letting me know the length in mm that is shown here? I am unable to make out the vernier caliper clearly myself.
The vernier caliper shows 54.2 mm
